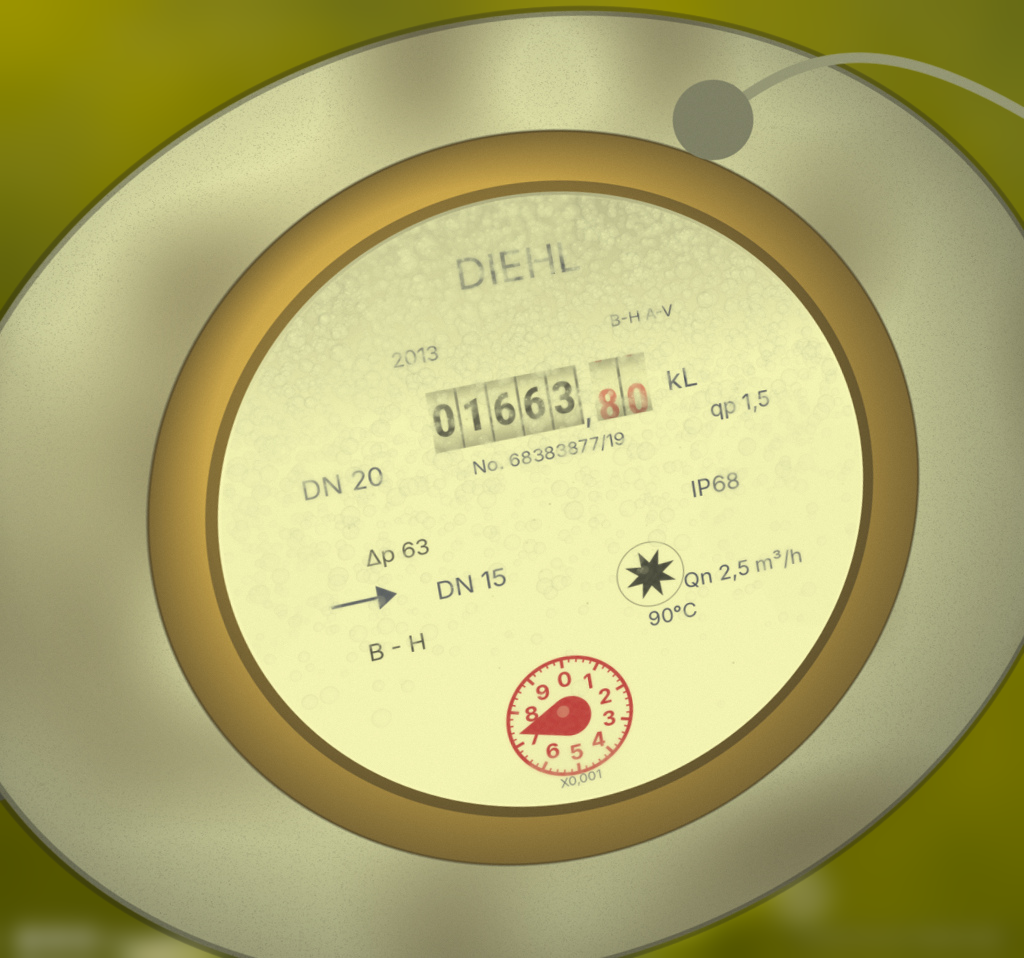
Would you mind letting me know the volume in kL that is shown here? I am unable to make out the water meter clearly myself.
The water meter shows 1663.797 kL
